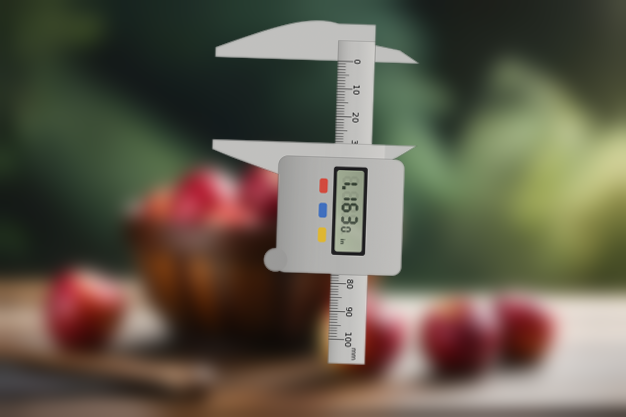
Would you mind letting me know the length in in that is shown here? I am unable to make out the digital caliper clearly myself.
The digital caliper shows 1.1630 in
